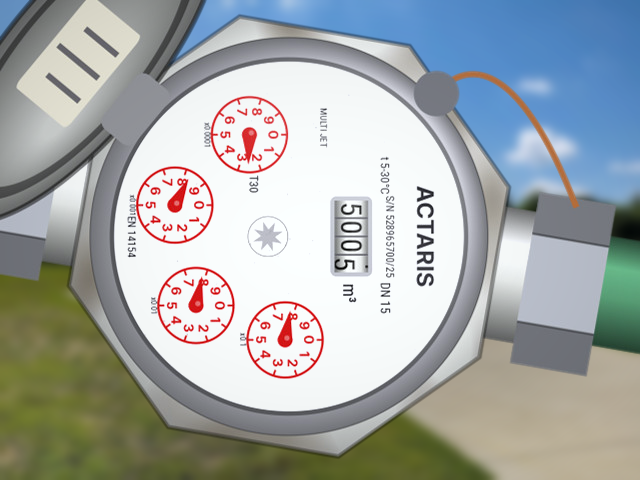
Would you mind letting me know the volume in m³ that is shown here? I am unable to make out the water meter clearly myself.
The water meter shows 5004.7782 m³
